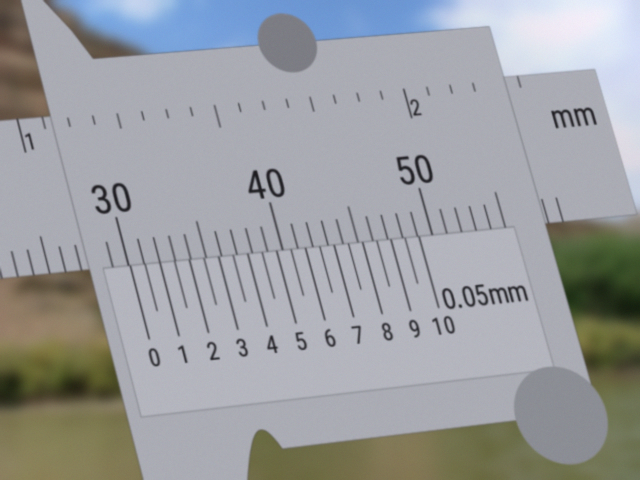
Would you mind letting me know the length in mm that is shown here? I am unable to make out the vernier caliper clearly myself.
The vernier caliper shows 30.1 mm
